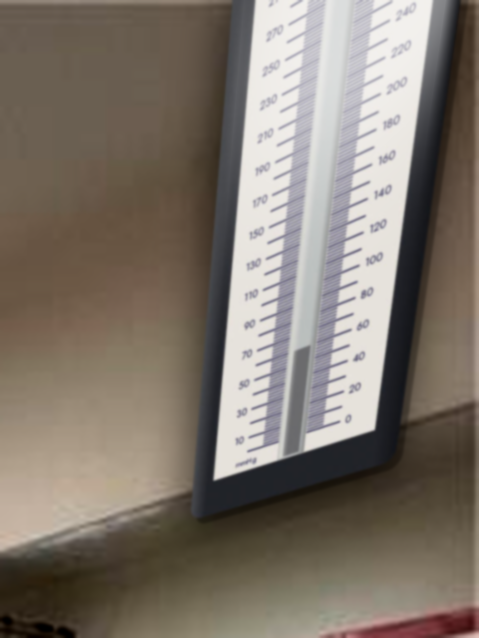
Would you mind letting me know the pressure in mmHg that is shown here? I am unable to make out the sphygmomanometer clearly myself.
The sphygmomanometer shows 60 mmHg
